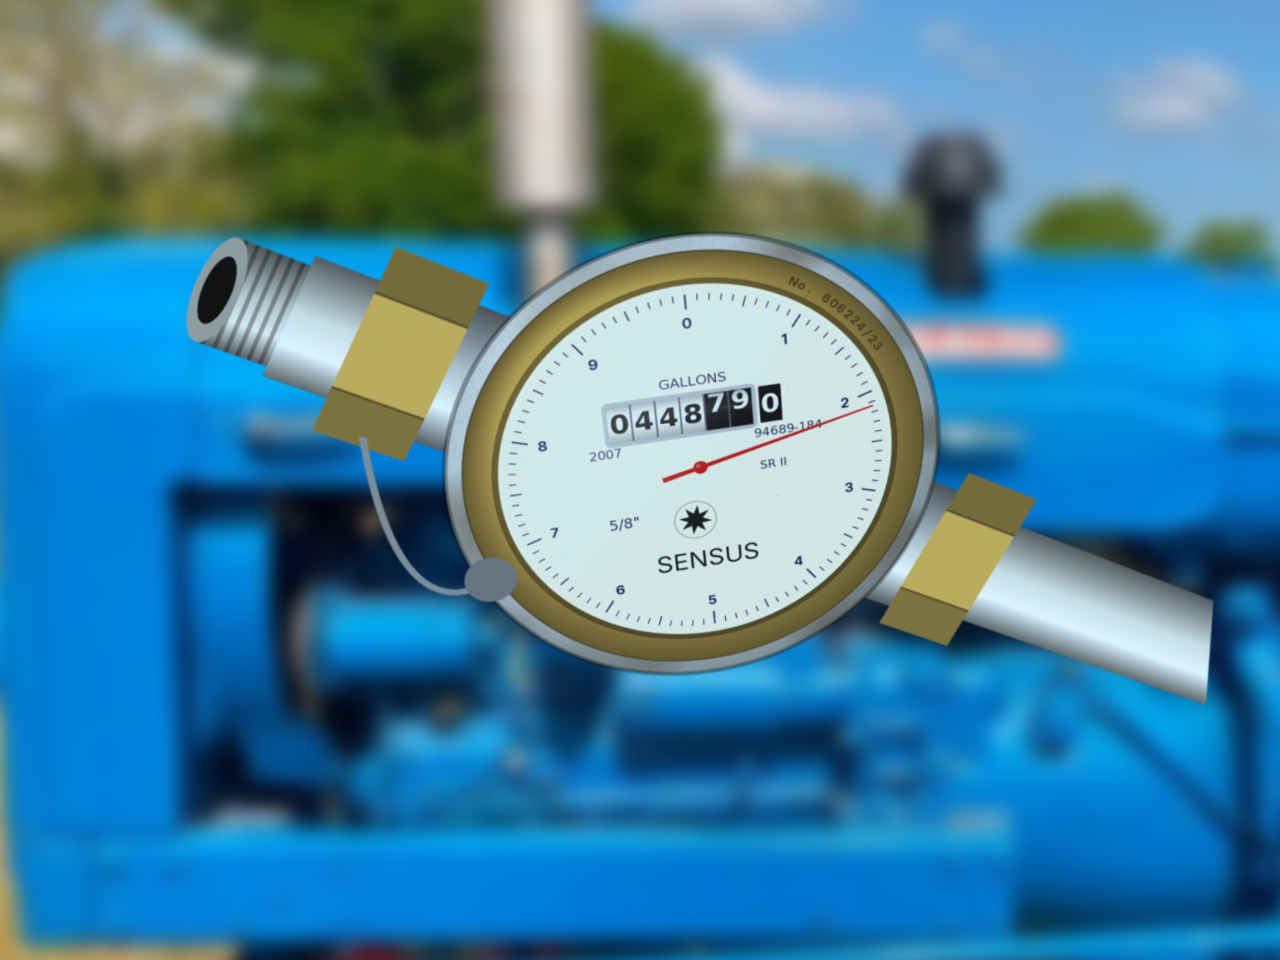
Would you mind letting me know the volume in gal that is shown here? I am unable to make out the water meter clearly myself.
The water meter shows 448792.1 gal
